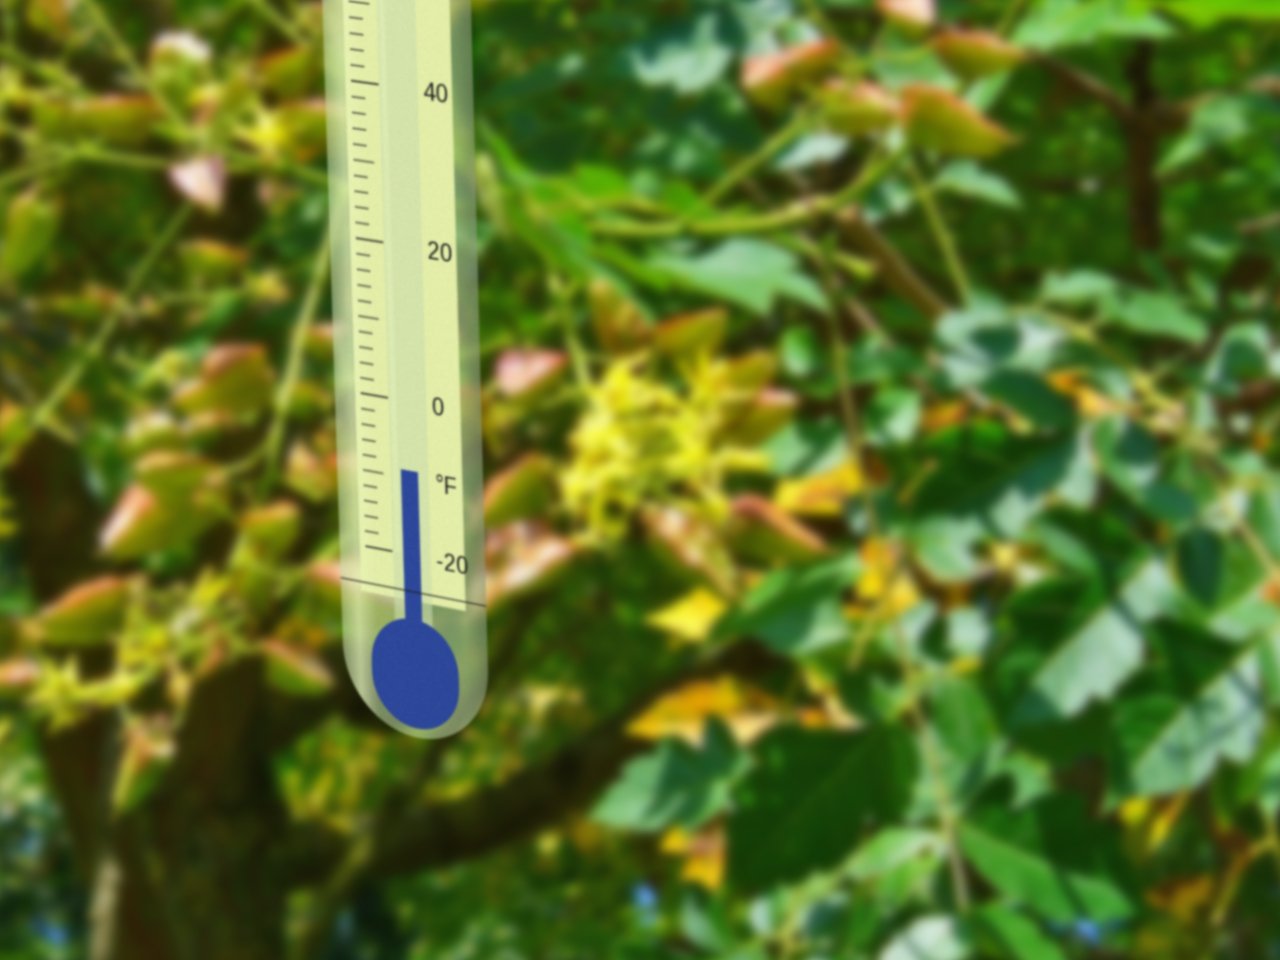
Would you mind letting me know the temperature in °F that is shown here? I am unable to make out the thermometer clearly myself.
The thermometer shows -9 °F
